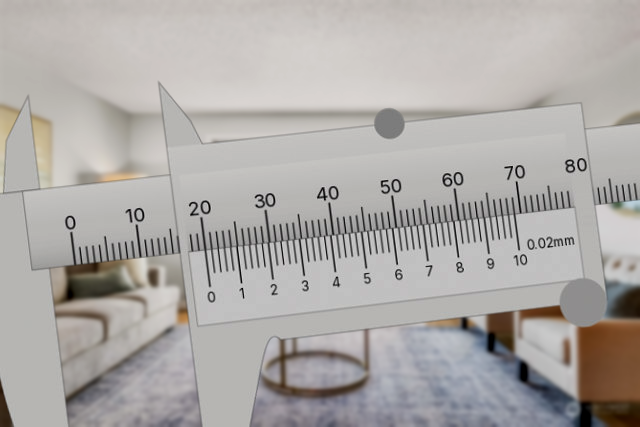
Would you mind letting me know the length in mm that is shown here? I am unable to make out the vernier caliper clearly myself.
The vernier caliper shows 20.0 mm
